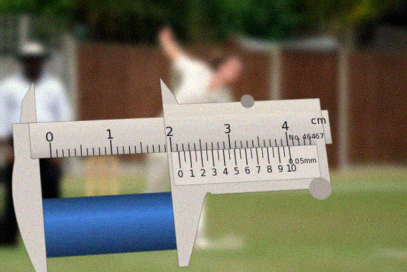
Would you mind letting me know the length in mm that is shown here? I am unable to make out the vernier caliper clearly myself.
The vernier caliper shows 21.2 mm
